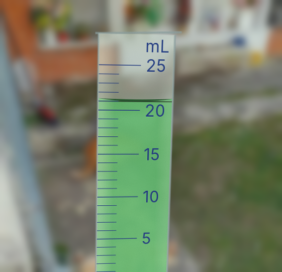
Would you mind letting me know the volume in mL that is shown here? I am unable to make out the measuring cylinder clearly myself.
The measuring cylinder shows 21 mL
